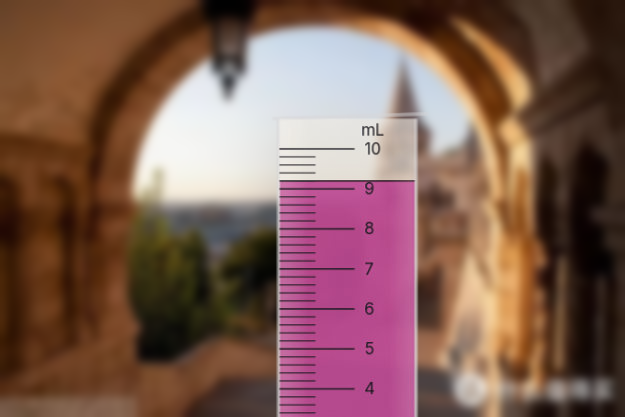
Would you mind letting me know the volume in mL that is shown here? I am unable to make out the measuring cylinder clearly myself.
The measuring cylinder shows 9.2 mL
